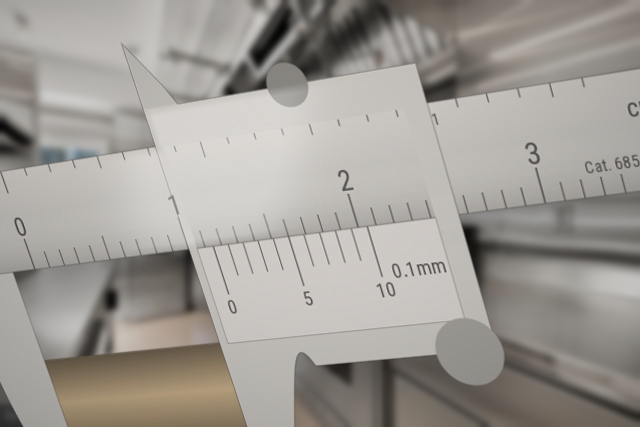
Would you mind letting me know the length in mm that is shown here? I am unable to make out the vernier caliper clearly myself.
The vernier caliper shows 11.5 mm
